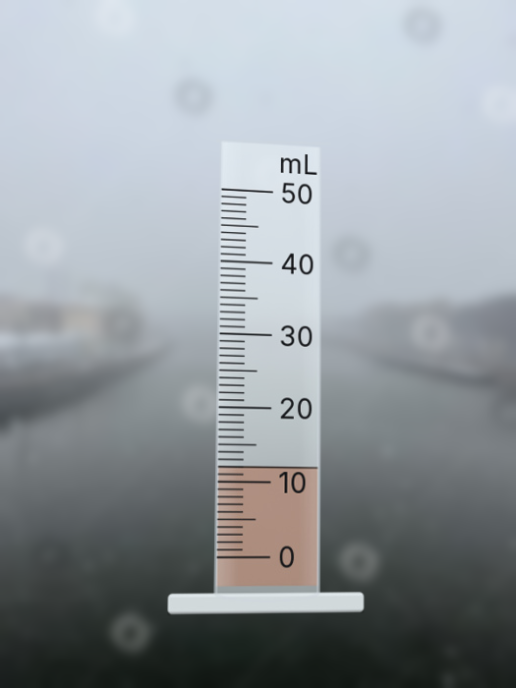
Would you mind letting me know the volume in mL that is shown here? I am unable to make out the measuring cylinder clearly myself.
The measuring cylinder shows 12 mL
